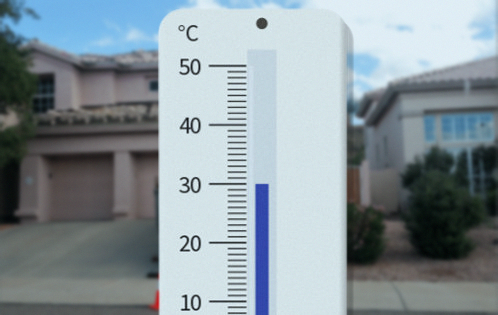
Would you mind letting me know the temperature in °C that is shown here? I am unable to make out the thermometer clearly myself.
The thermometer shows 30 °C
